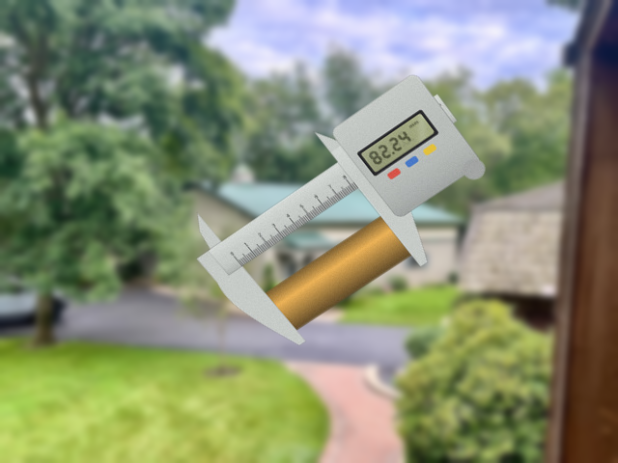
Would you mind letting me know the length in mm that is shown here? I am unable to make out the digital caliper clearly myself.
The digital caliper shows 82.24 mm
